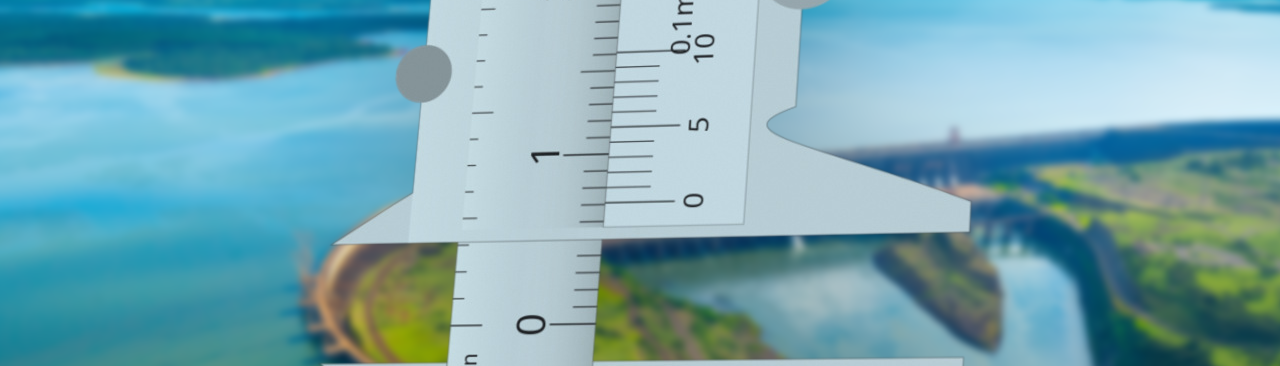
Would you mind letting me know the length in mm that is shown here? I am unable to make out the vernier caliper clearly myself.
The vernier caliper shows 7.1 mm
